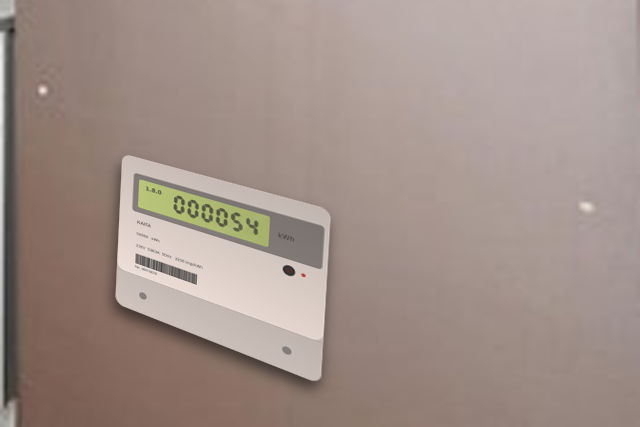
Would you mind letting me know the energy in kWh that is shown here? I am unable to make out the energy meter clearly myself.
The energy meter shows 54 kWh
